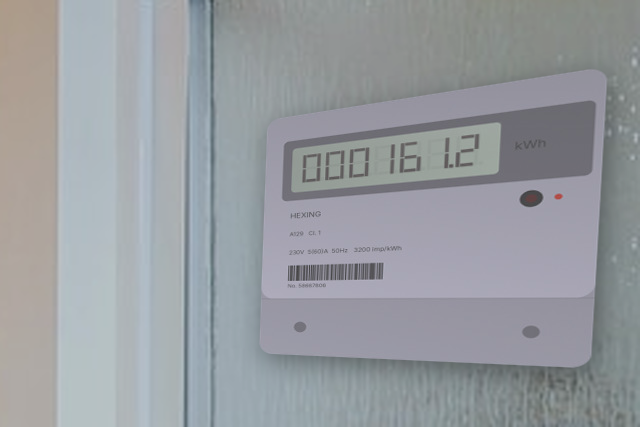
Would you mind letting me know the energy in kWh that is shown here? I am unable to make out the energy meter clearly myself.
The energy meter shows 161.2 kWh
